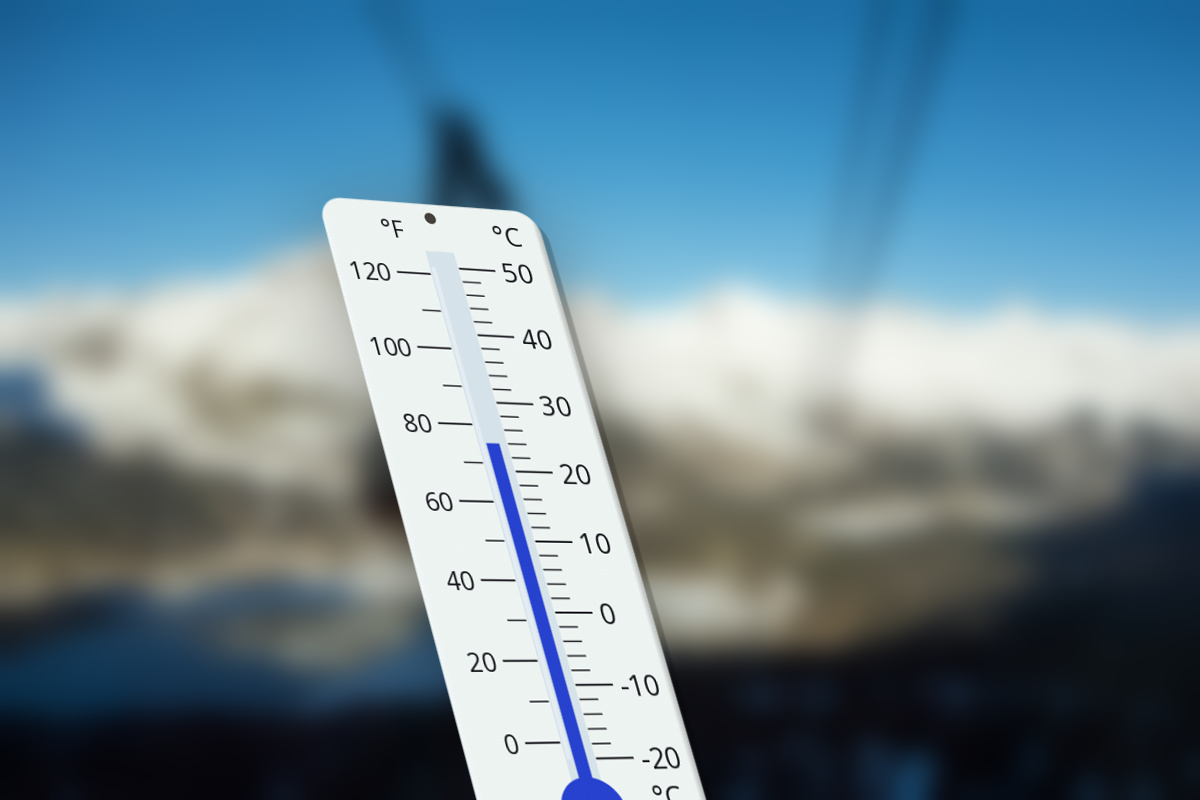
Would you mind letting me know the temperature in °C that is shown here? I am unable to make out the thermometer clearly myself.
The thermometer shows 24 °C
